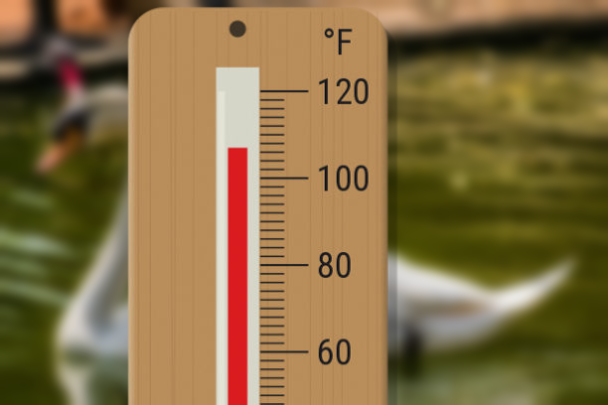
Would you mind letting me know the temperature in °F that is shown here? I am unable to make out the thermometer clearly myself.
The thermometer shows 107 °F
